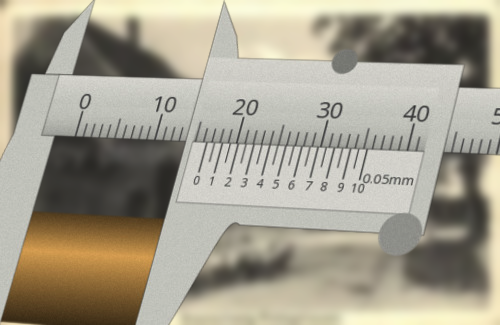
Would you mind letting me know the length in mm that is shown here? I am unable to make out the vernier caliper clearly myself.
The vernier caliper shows 16.4 mm
